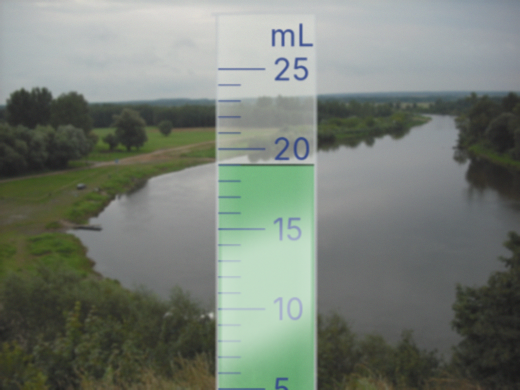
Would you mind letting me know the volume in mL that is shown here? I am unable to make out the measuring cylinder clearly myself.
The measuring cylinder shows 19 mL
